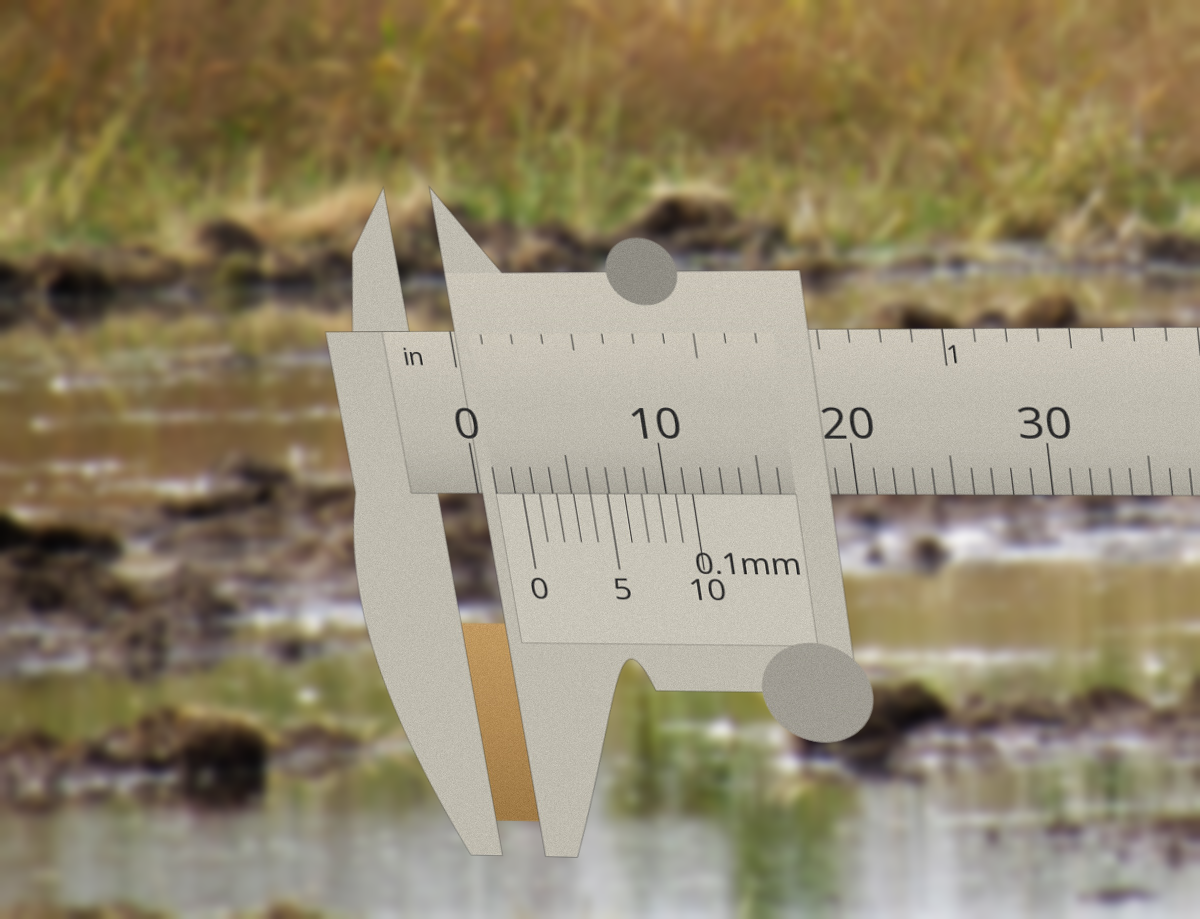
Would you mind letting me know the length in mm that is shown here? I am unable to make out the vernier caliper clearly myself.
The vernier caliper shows 2.4 mm
